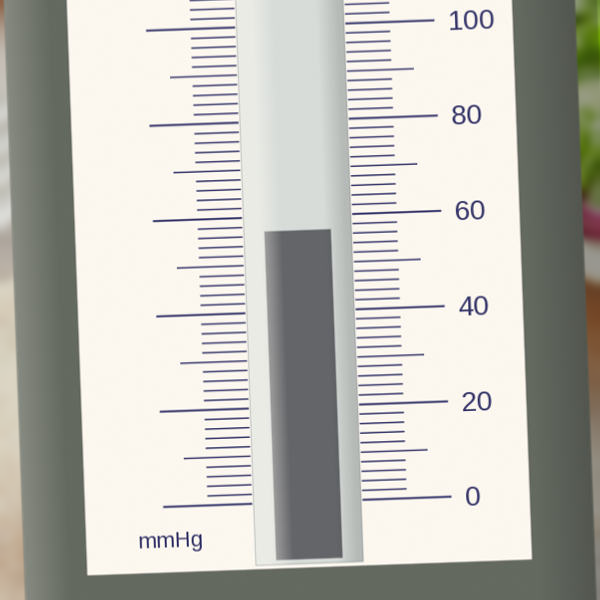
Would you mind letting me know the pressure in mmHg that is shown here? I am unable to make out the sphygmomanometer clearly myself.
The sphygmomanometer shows 57 mmHg
